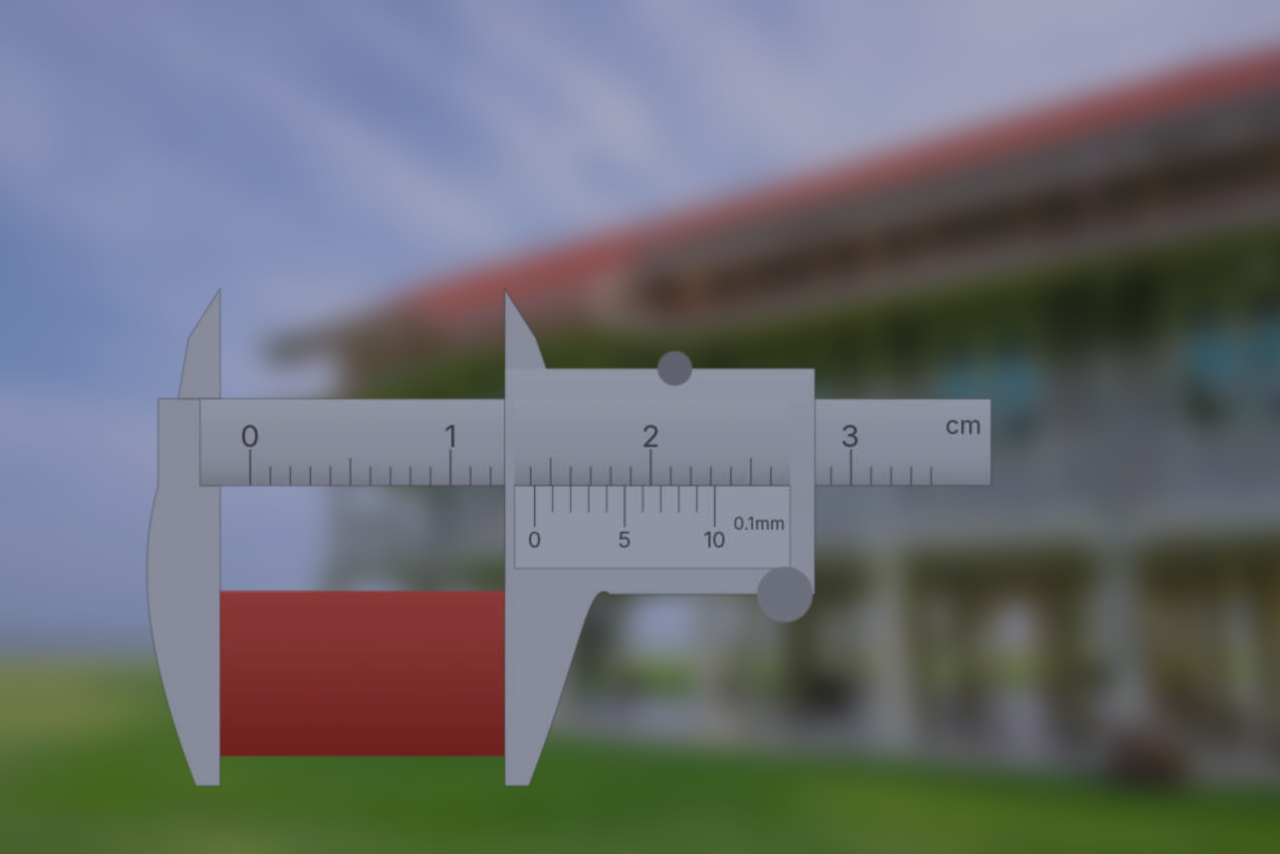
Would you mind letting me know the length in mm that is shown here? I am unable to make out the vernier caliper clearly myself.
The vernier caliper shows 14.2 mm
